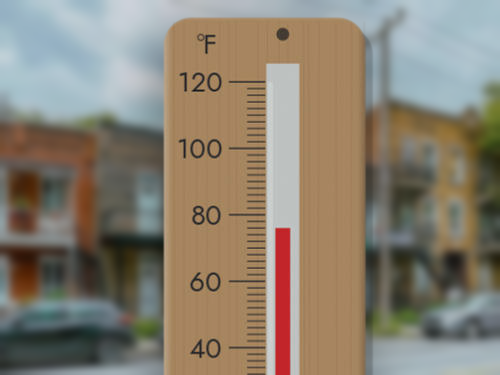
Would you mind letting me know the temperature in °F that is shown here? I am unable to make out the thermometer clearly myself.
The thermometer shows 76 °F
